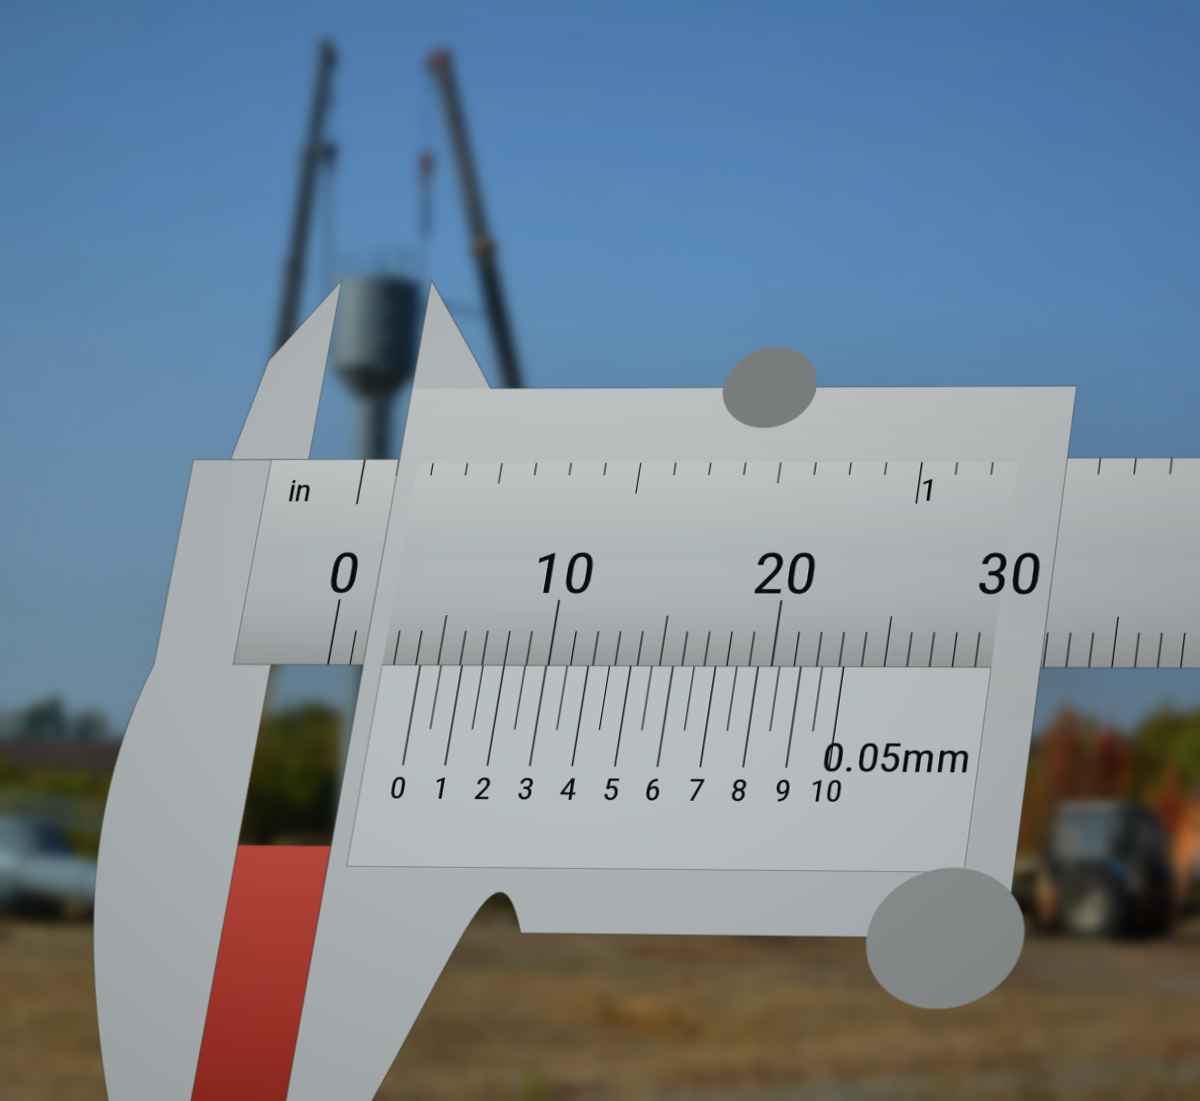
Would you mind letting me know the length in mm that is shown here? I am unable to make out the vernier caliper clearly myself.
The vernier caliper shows 4.2 mm
